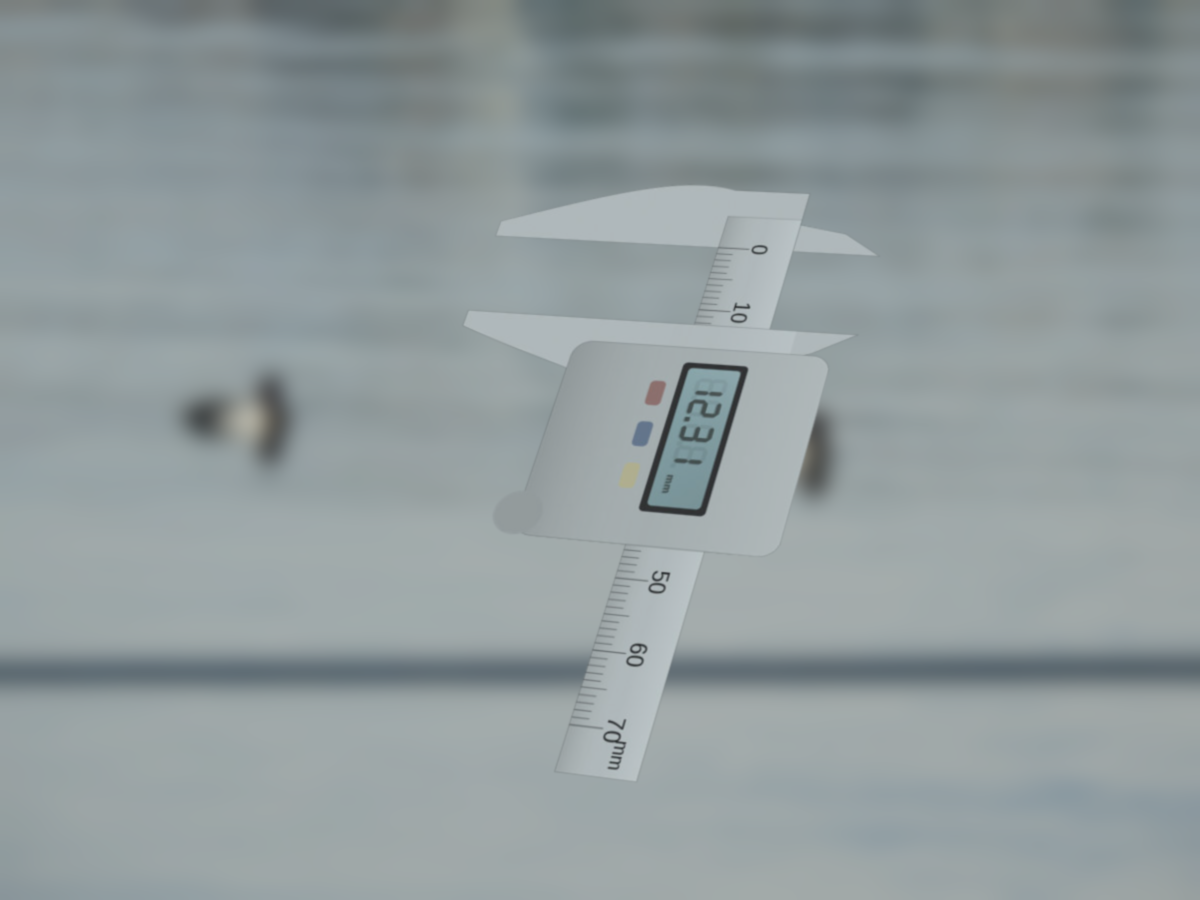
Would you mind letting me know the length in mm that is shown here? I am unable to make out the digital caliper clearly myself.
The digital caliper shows 12.31 mm
